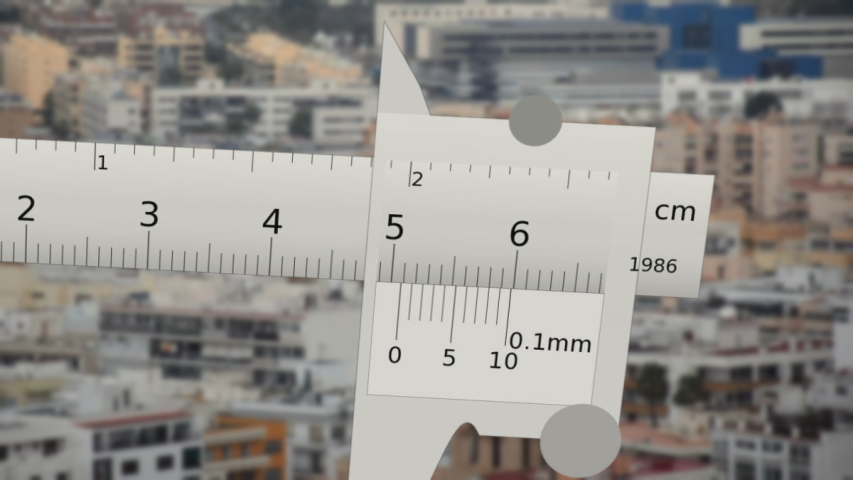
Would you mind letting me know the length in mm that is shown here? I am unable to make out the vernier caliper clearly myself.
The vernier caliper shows 50.8 mm
